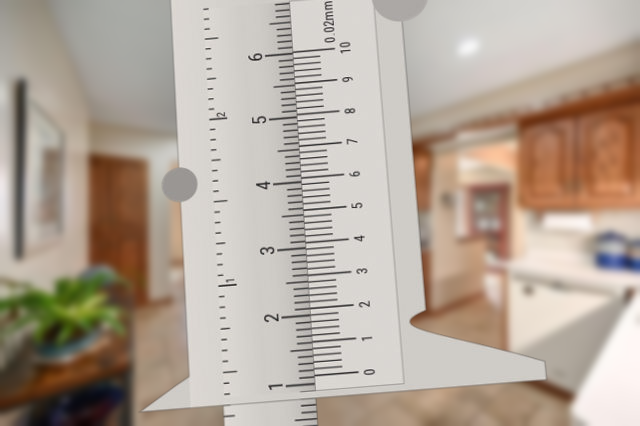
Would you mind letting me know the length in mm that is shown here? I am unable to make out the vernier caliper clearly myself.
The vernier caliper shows 11.2 mm
